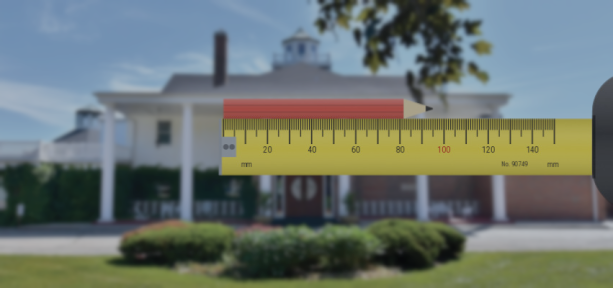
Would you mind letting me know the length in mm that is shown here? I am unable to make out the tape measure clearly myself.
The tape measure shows 95 mm
